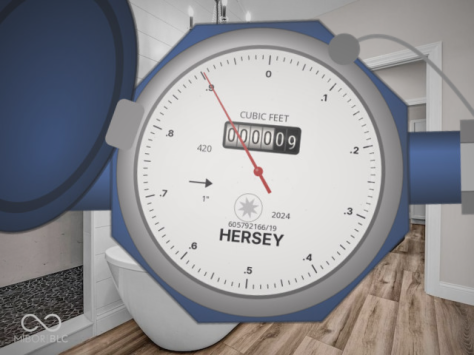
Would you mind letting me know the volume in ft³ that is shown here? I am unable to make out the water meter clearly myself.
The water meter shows 8.90 ft³
